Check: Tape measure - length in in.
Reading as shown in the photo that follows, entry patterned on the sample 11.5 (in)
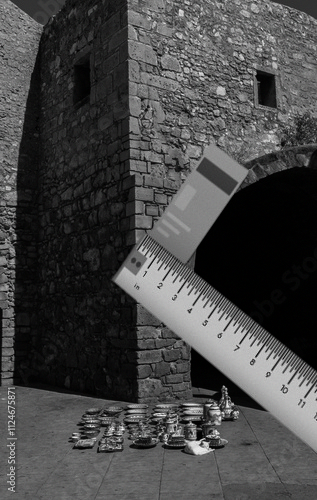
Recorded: 2.5 (in)
